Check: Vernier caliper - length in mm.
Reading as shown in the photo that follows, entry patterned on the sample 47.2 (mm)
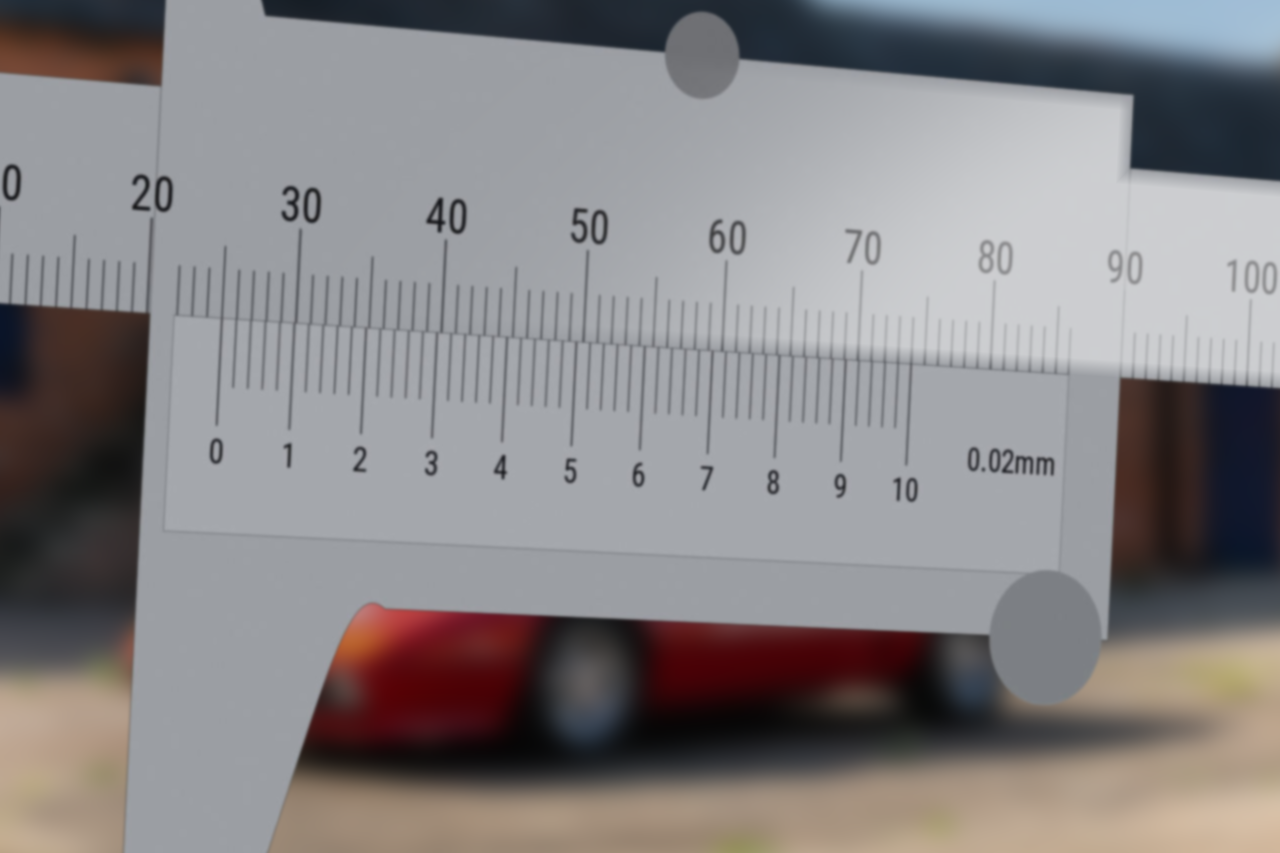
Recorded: 25.0 (mm)
